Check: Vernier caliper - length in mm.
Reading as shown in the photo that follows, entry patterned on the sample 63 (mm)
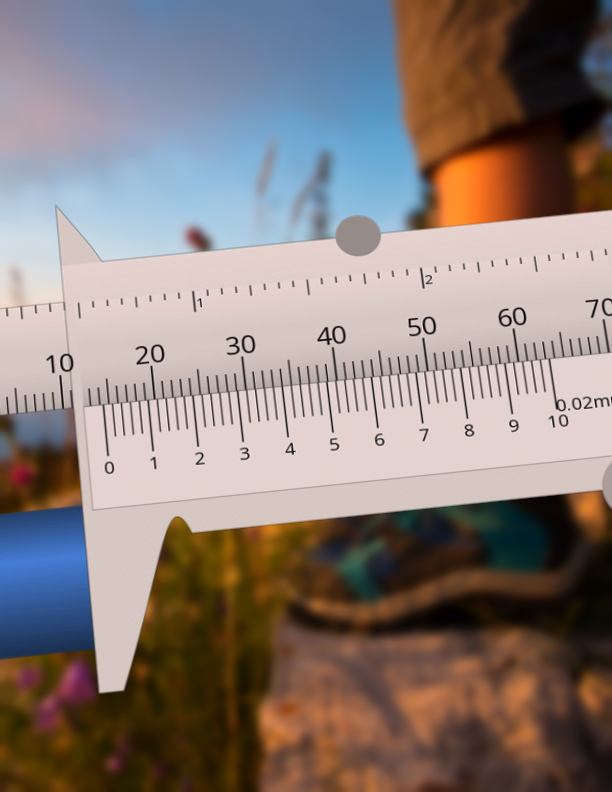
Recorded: 14.4 (mm)
